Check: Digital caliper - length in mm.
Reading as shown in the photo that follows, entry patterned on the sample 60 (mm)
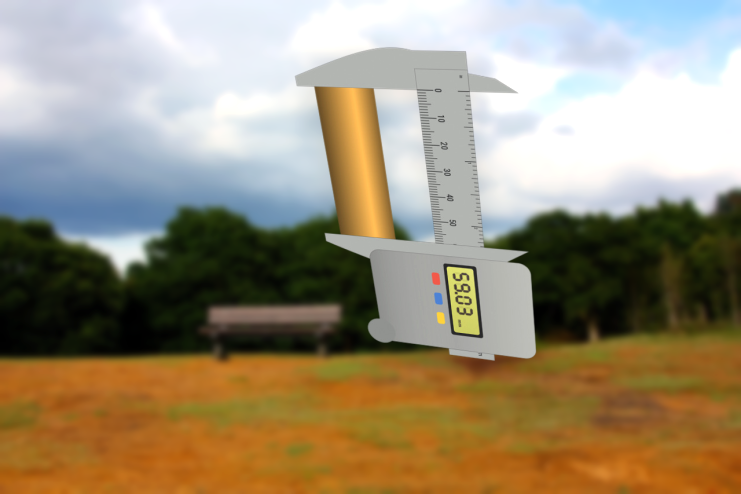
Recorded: 59.03 (mm)
